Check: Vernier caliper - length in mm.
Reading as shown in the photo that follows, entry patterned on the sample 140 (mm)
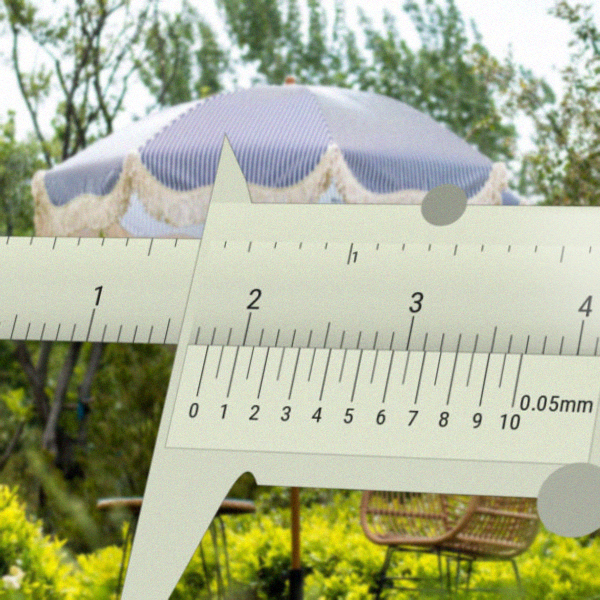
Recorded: 17.8 (mm)
